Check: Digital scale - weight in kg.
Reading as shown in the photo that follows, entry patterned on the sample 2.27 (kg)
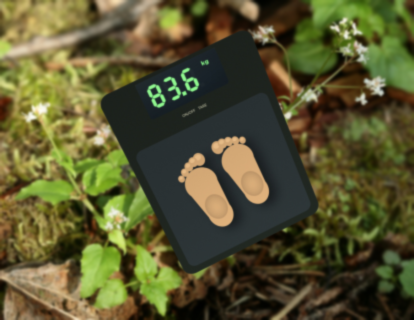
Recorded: 83.6 (kg)
